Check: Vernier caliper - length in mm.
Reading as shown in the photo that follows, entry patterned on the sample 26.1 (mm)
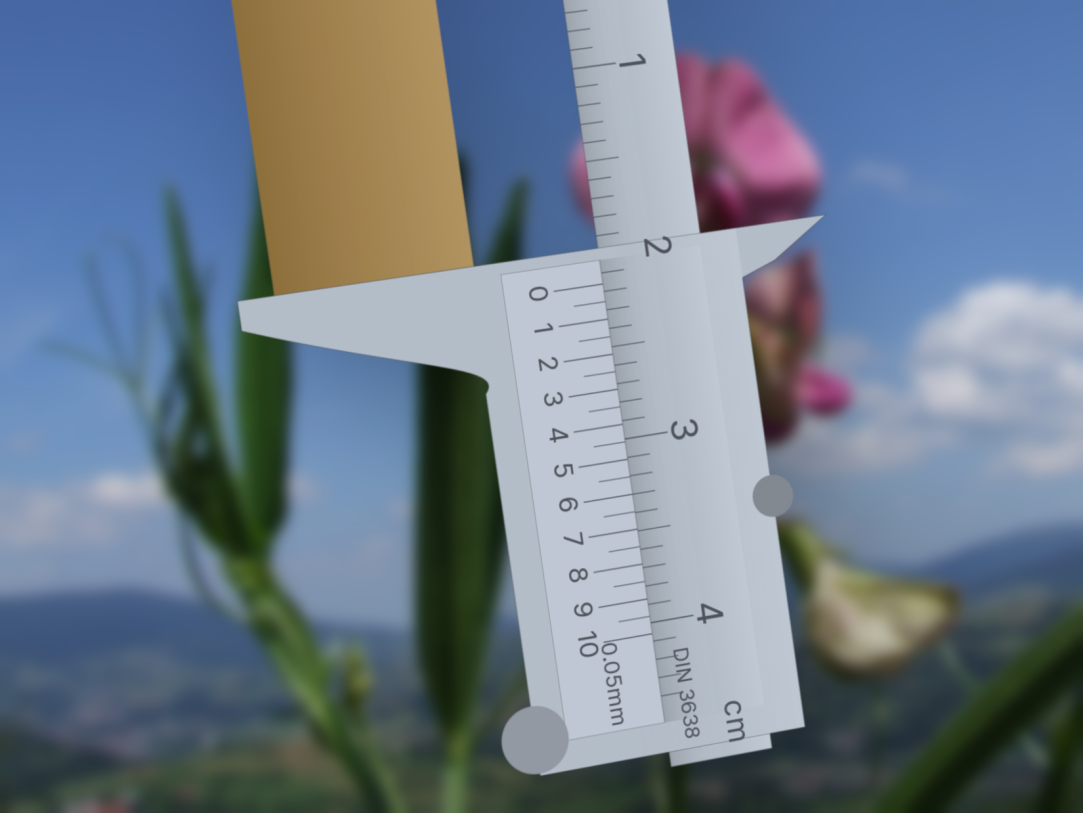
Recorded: 21.6 (mm)
